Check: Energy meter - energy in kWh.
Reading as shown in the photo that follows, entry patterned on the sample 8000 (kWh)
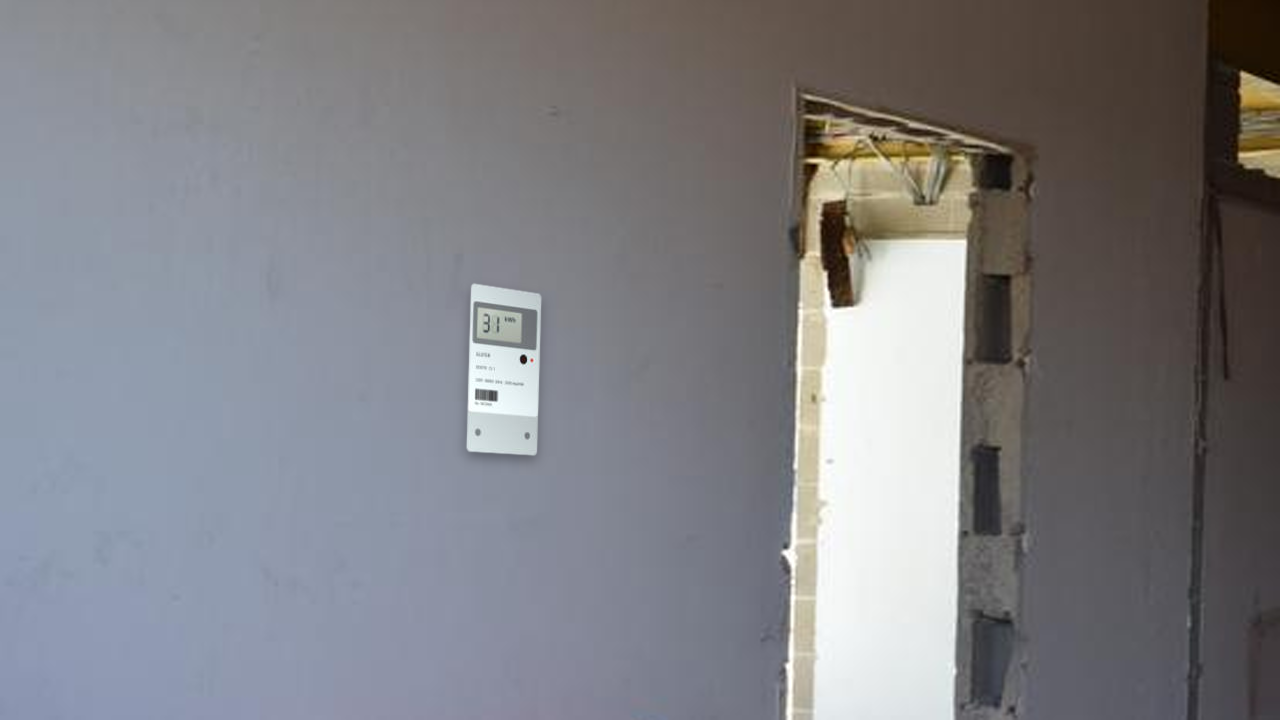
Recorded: 31 (kWh)
